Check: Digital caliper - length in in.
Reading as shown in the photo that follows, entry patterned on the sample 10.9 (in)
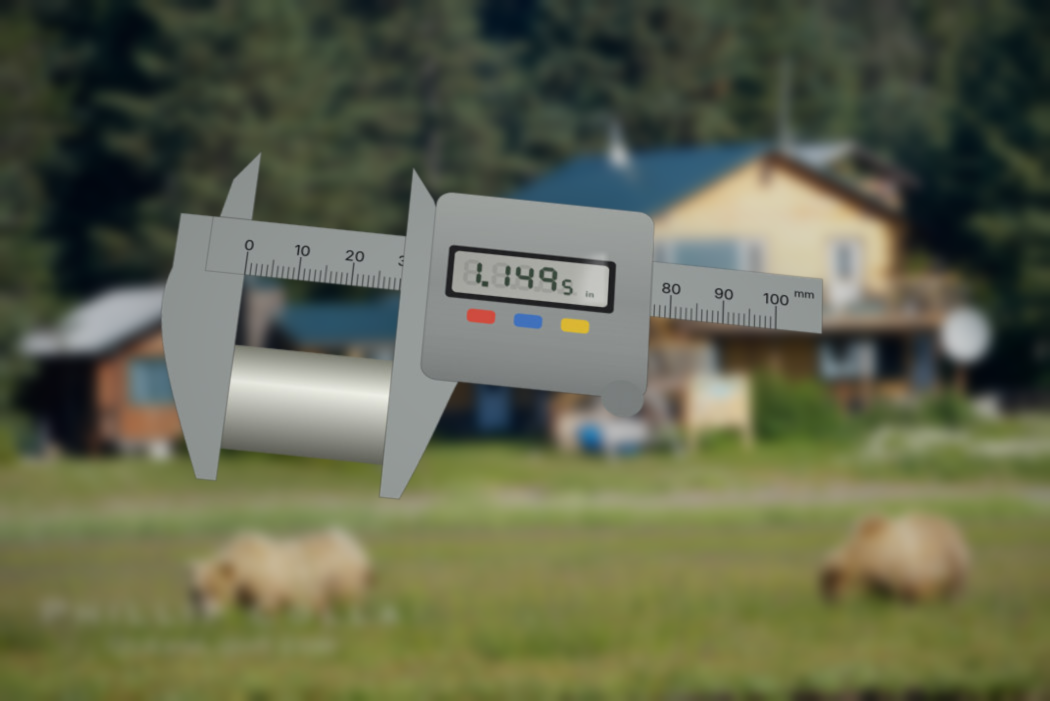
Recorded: 1.1495 (in)
